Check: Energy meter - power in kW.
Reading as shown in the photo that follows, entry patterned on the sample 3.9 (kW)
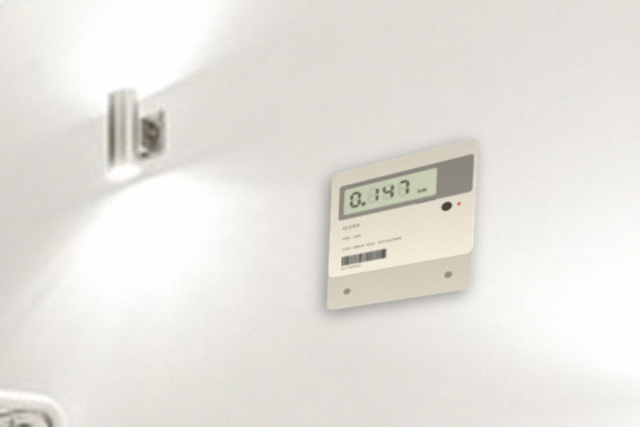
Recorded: 0.147 (kW)
